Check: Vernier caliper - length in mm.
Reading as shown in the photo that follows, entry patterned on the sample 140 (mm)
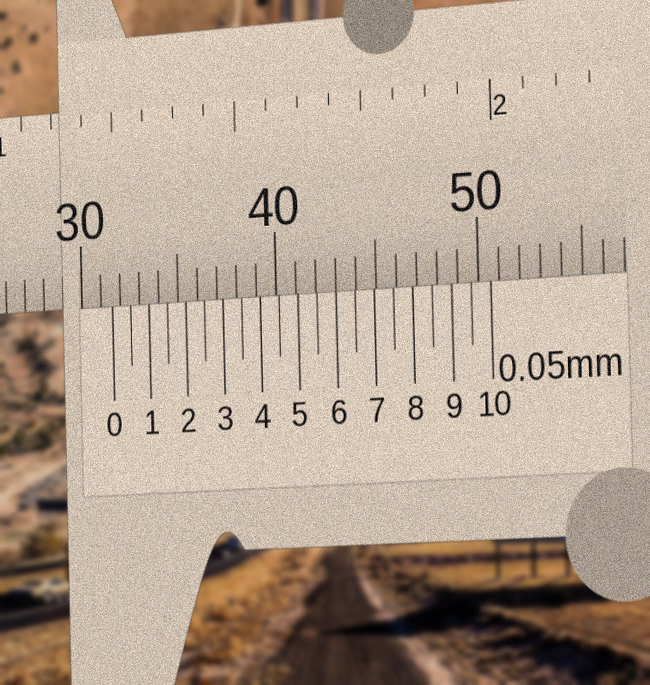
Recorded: 31.6 (mm)
